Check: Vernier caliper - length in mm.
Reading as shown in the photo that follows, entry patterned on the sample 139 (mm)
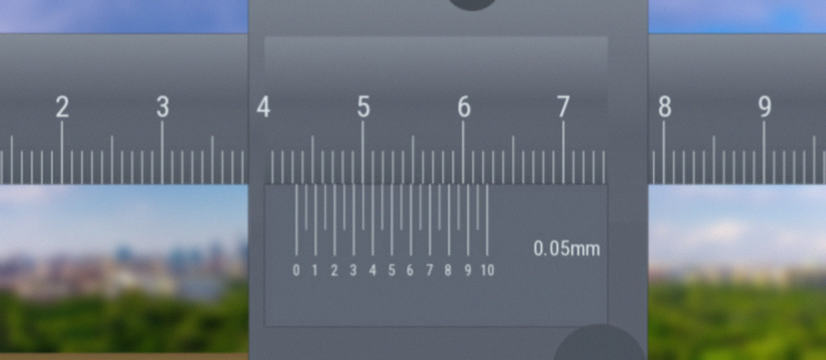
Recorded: 43.4 (mm)
